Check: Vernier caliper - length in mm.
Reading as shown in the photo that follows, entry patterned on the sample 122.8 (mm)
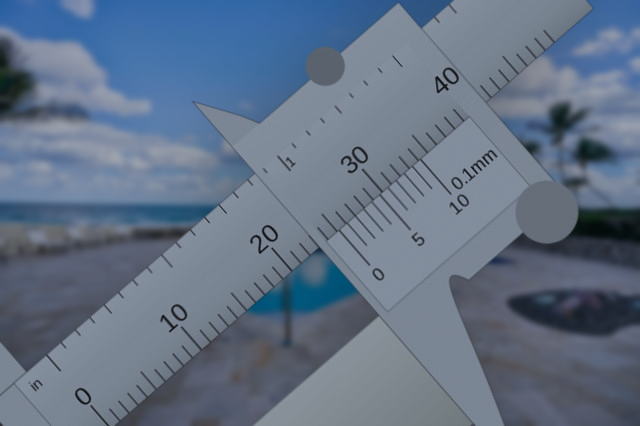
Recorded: 25.2 (mm)
